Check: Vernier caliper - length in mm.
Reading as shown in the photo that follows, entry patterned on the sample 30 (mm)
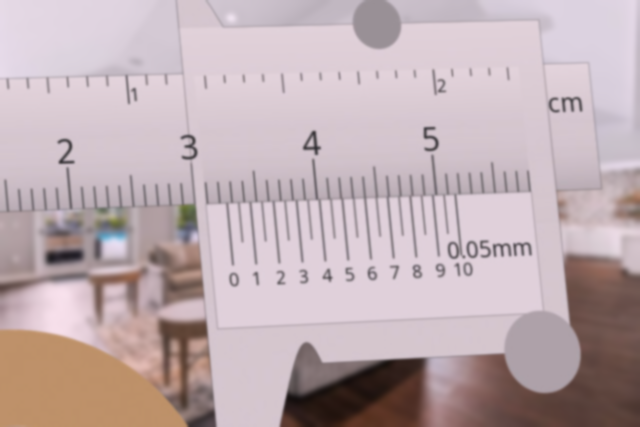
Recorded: 32.6 (mm)
